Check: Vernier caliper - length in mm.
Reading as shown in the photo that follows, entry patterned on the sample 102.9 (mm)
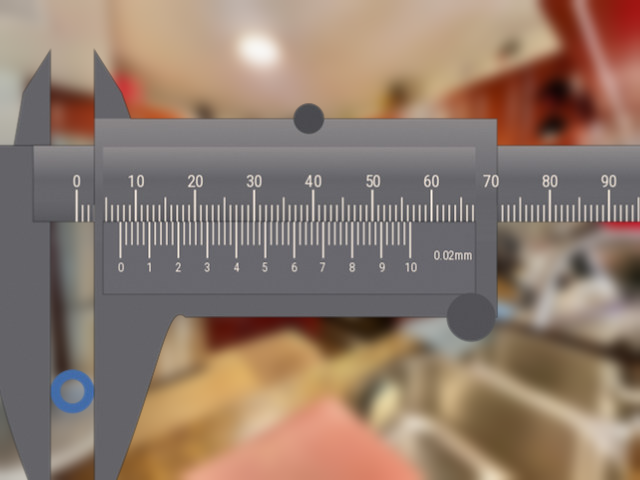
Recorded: 7.4 (mm)
